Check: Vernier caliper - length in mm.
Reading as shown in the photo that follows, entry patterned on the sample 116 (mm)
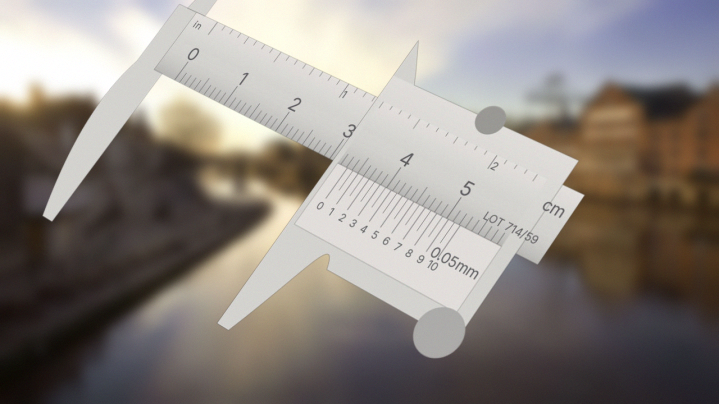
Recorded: 33.2 (mm)
